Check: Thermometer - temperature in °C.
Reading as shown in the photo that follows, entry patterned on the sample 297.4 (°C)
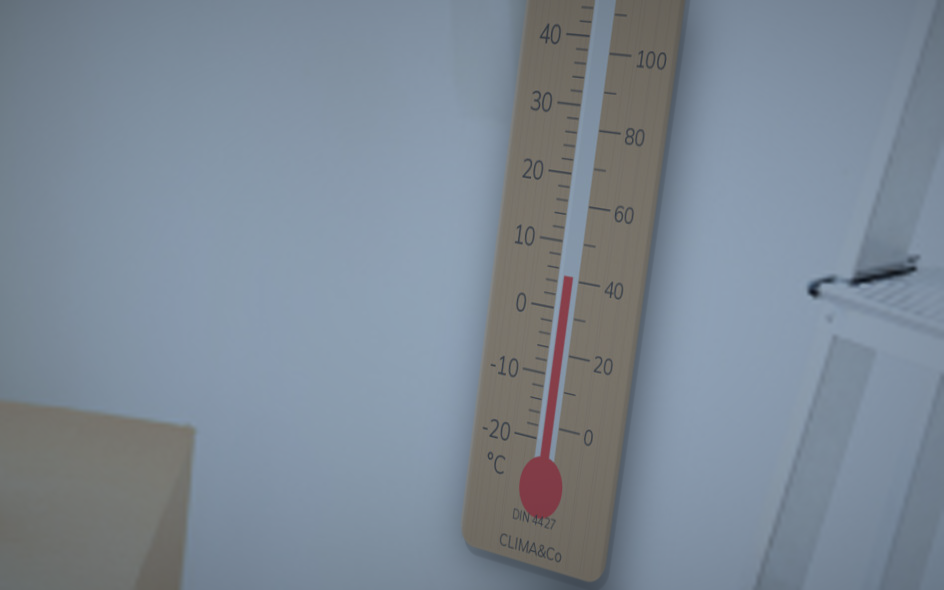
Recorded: 5 (°C)
